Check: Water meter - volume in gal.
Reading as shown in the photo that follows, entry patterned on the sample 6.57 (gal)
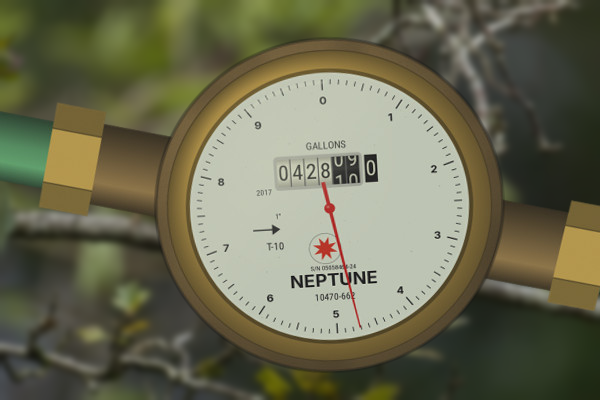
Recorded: 428094.7 (gal)
